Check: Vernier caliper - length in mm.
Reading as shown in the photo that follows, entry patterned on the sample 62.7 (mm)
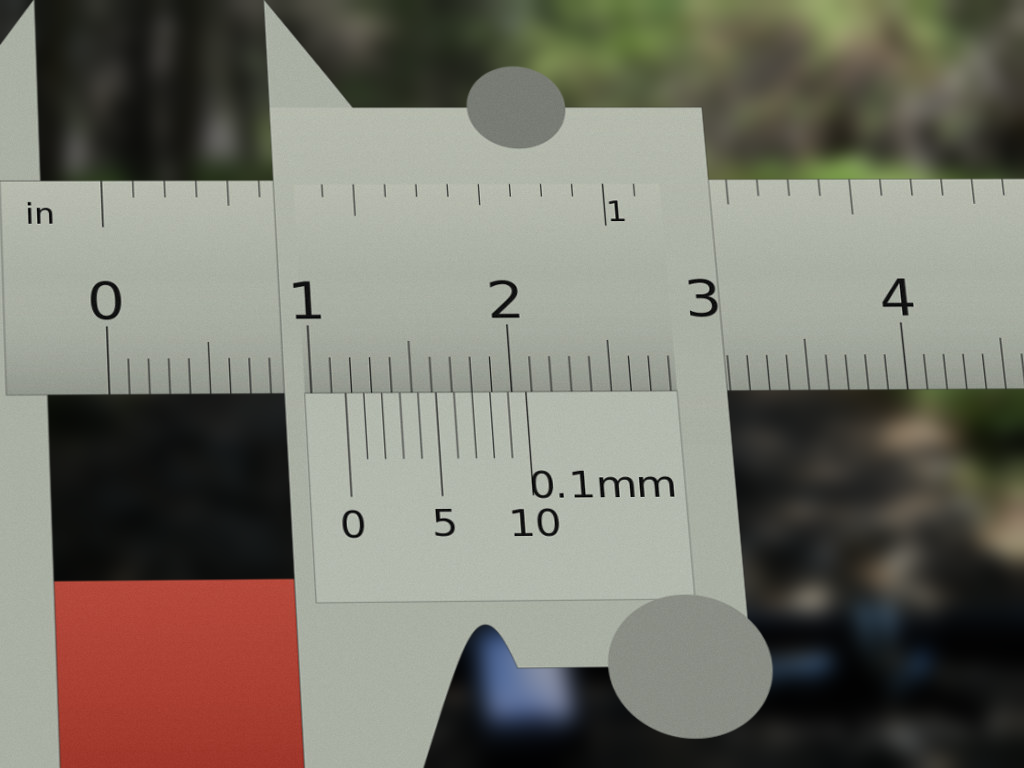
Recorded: 11.7 (mm)
